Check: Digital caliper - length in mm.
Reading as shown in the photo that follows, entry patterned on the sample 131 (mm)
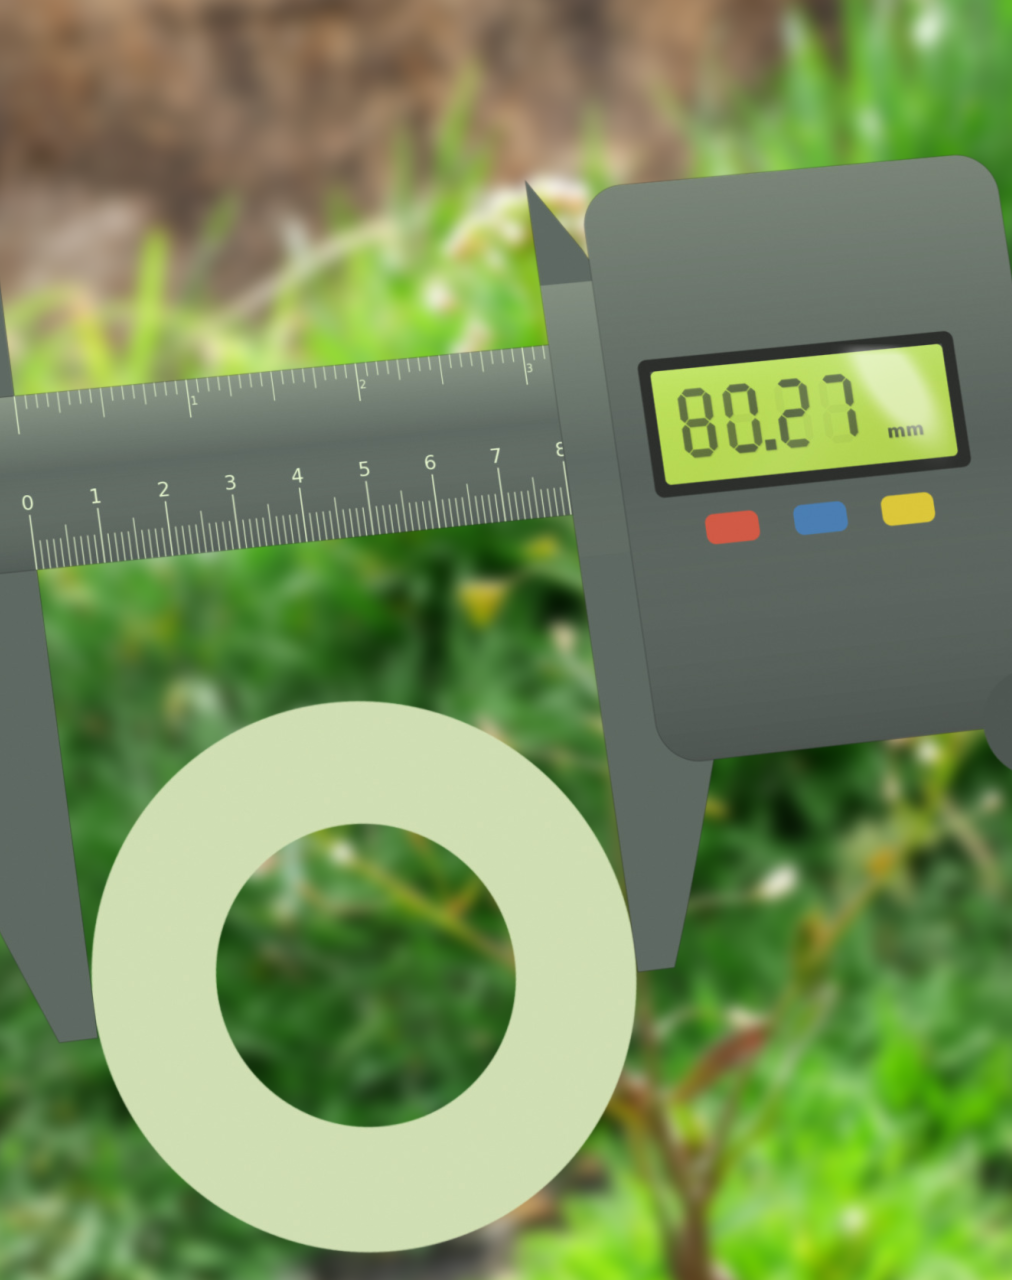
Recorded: 80.27 (mm)
